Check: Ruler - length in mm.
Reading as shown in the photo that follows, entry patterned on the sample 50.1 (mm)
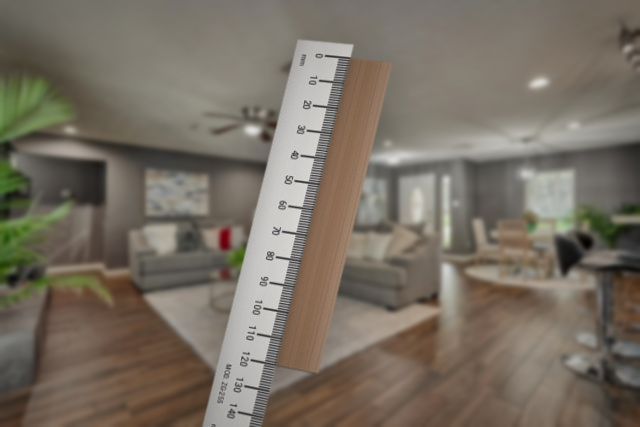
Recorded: 120 (mm)
